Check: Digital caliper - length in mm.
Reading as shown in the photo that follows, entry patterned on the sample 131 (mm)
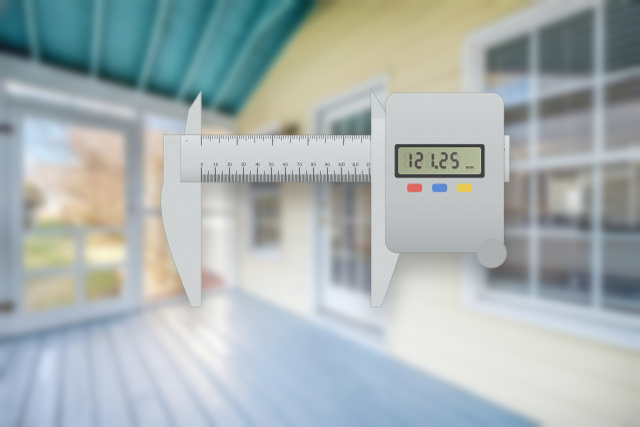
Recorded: 121.25 (mm)
